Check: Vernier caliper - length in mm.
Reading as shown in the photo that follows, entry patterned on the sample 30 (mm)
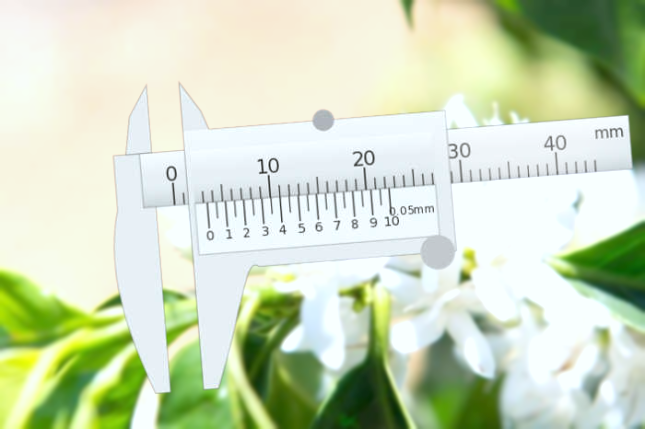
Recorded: 3.4 (mm)
